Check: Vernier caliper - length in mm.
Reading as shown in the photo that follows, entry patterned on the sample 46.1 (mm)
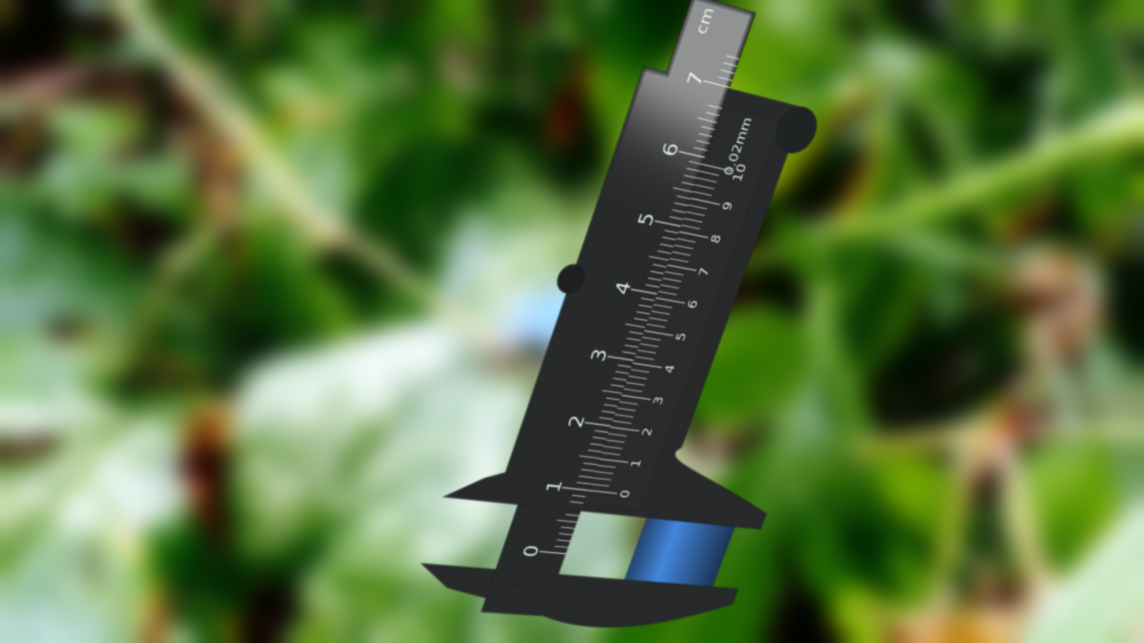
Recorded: 10.0 (mm)
